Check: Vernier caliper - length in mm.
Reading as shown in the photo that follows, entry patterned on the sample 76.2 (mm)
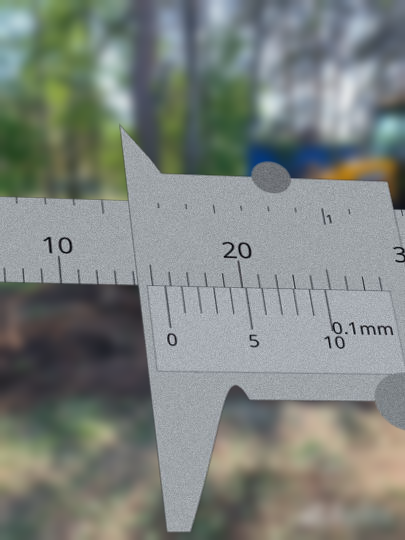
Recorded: 15.7 (mm)
